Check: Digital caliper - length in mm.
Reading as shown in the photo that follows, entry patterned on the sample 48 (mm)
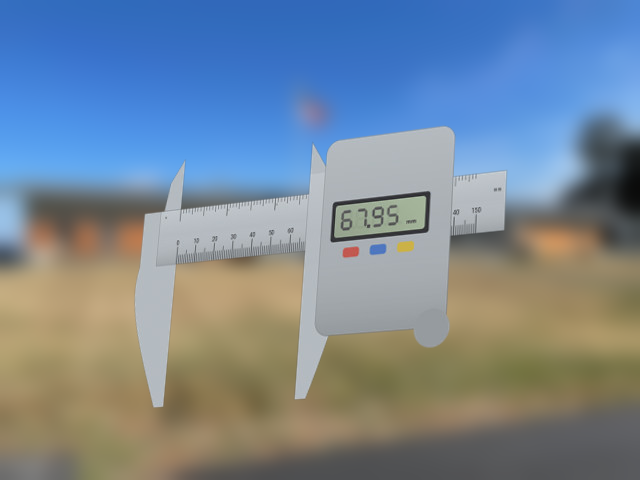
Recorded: 67.95 (mm)
